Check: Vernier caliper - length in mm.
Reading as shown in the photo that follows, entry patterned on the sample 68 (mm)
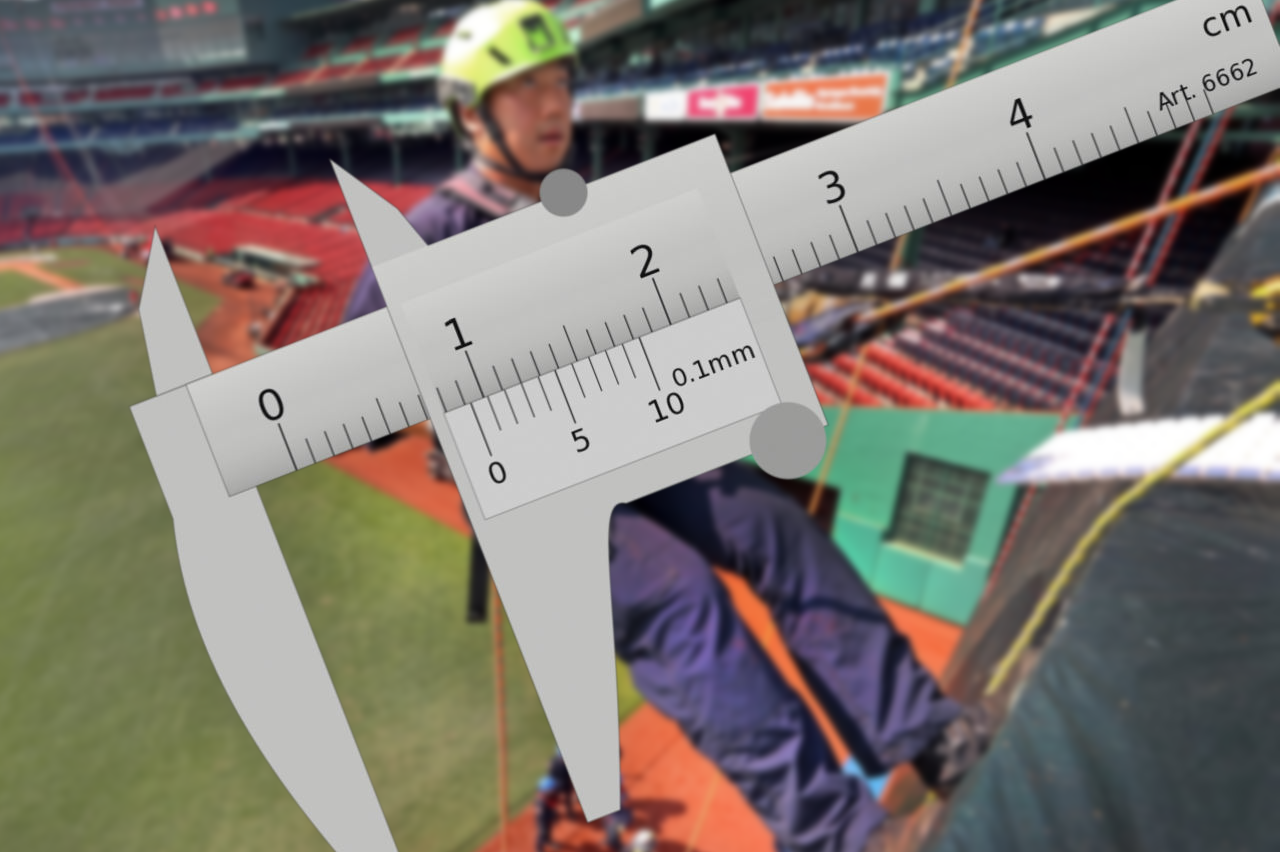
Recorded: 9.3 (mm)
